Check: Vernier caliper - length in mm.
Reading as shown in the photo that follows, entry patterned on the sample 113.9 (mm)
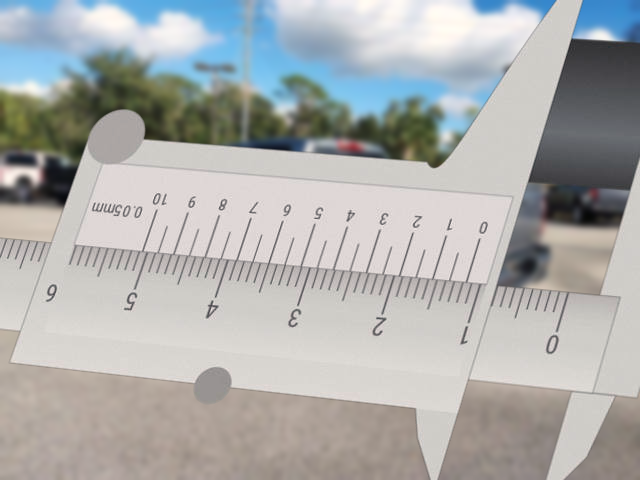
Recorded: 11.6 (mm)
